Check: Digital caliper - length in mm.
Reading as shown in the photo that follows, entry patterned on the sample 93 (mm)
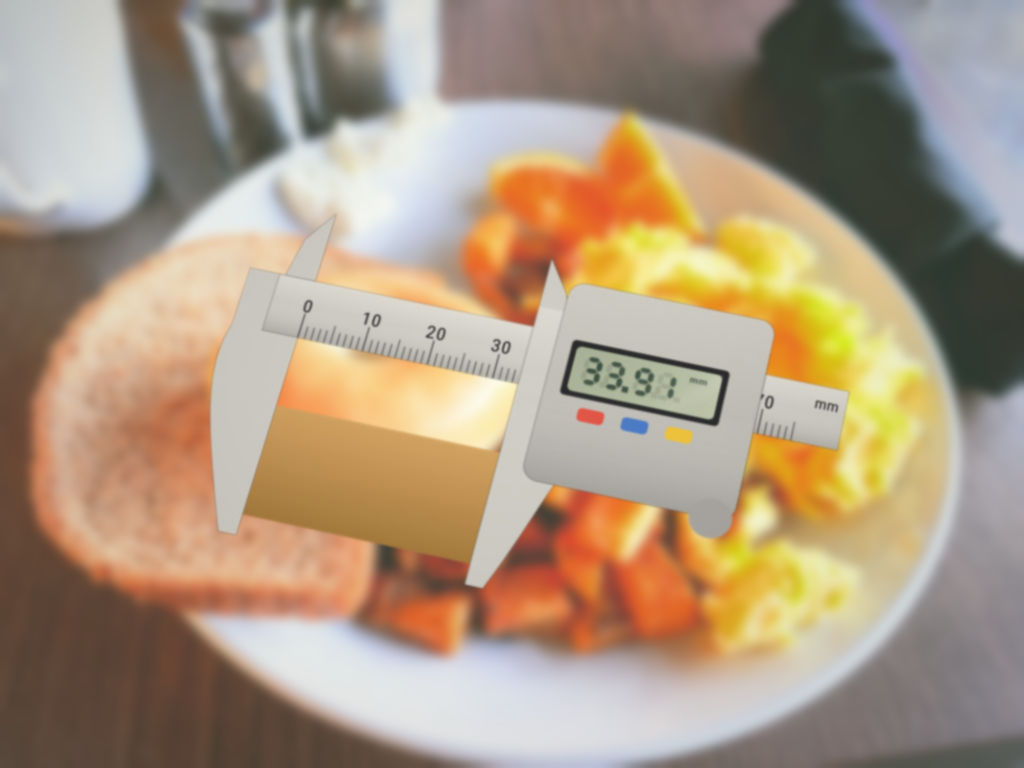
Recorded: 33.91 (mm)
